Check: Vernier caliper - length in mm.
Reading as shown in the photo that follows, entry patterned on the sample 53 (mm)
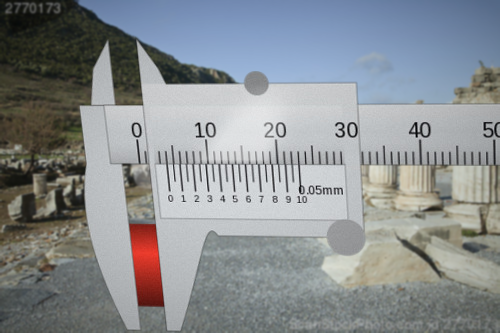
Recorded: 4.0 (mm)
